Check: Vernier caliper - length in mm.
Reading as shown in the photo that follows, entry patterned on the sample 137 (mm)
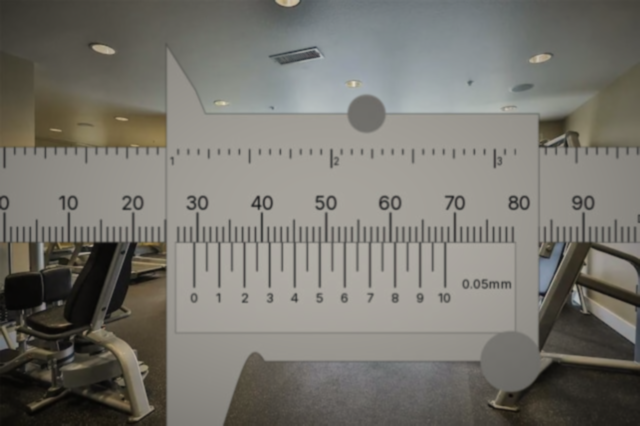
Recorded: 29.5 (mm)
